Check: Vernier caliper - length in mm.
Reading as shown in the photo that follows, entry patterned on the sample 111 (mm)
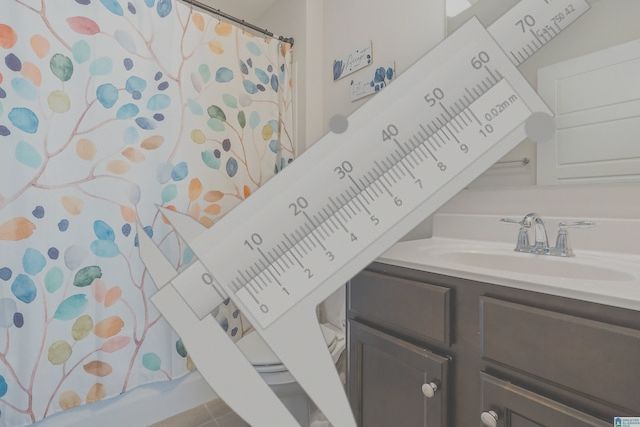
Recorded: 4.2 (mm)
